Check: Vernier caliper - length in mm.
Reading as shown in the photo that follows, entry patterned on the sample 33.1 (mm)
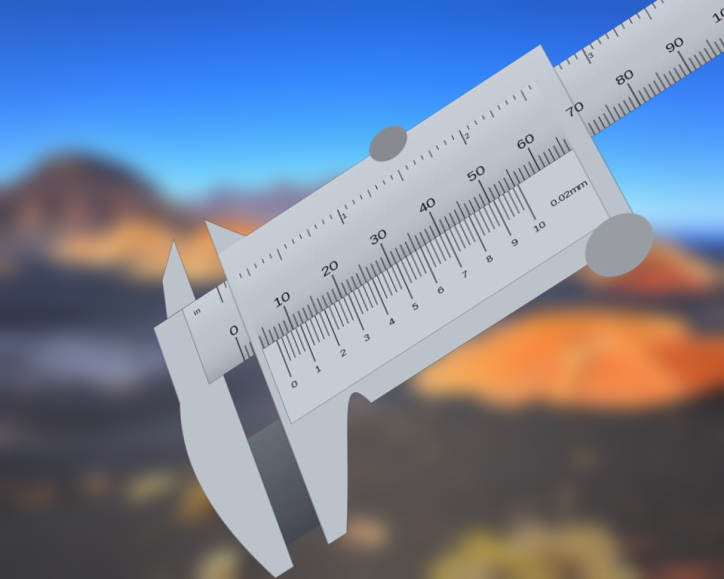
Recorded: 6.6 (mm)
